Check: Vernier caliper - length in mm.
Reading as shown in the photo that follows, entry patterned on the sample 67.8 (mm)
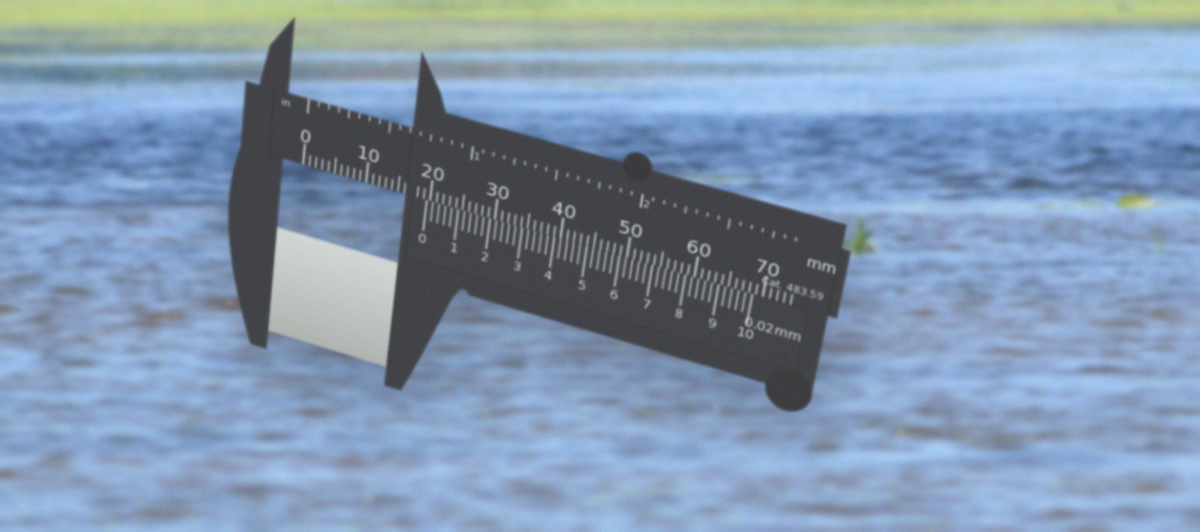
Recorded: 19.5 (mm)
